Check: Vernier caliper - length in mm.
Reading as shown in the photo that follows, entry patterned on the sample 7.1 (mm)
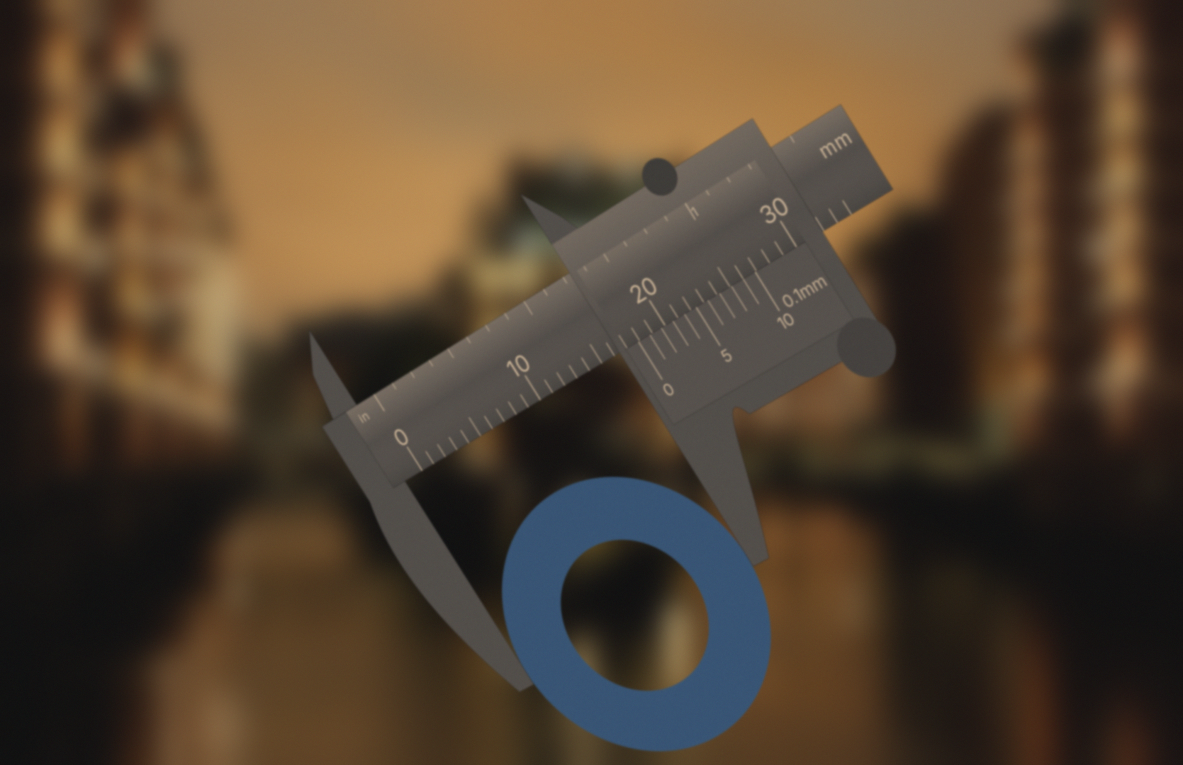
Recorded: 17.9 (mm)
